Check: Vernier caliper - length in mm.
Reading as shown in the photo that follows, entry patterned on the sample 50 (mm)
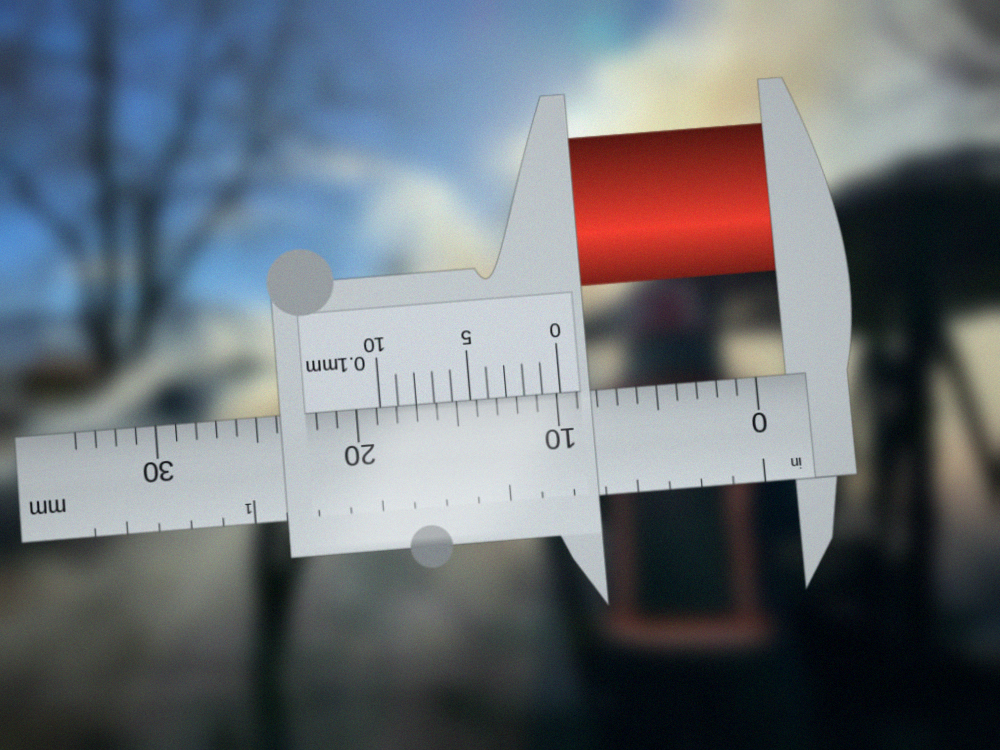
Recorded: 9.8 (mm)
